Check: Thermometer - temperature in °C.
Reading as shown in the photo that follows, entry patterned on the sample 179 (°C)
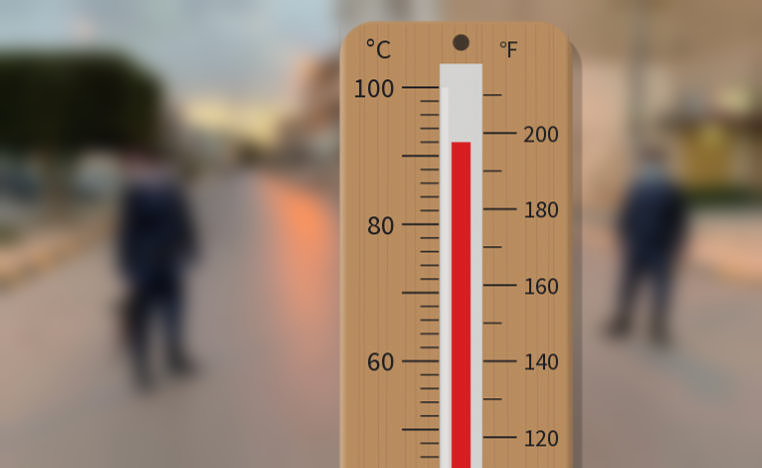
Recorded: 92 (°C)
